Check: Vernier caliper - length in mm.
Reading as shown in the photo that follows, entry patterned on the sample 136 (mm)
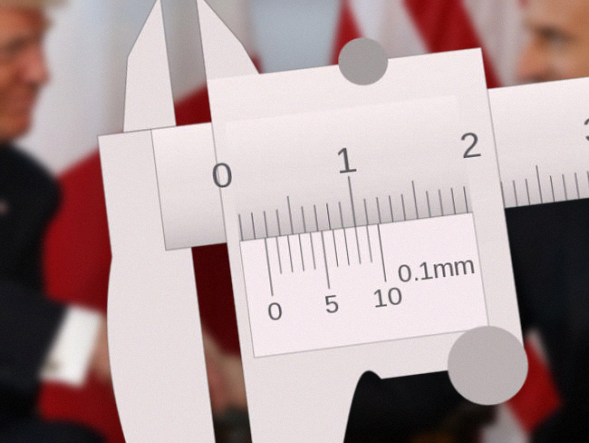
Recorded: 2.8 (mm)
